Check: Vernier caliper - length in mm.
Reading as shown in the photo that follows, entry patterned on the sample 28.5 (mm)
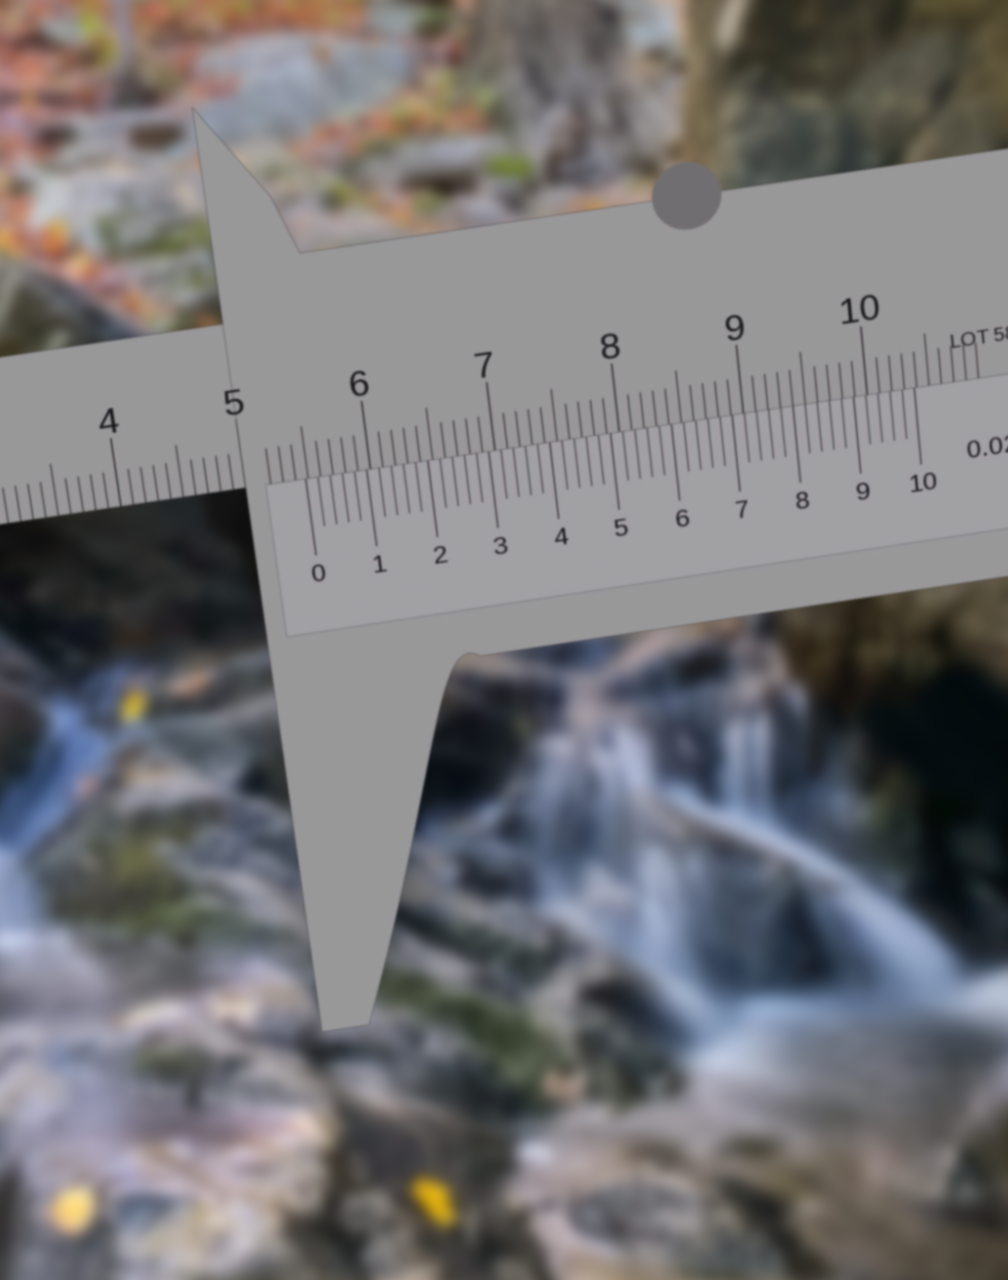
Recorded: 54.8 (mm)
